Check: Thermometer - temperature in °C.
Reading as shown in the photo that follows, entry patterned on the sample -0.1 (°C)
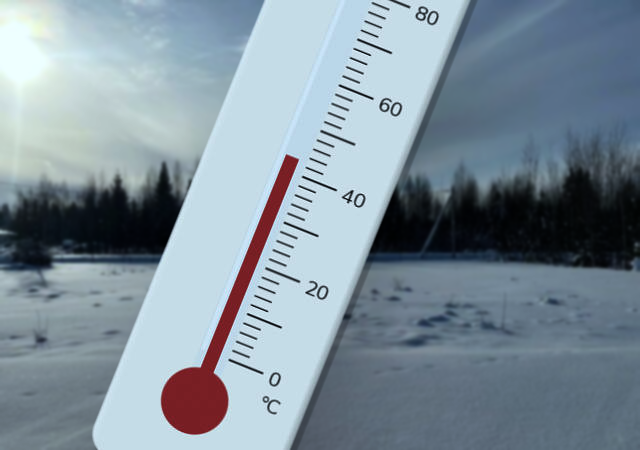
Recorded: 43 (°C)
